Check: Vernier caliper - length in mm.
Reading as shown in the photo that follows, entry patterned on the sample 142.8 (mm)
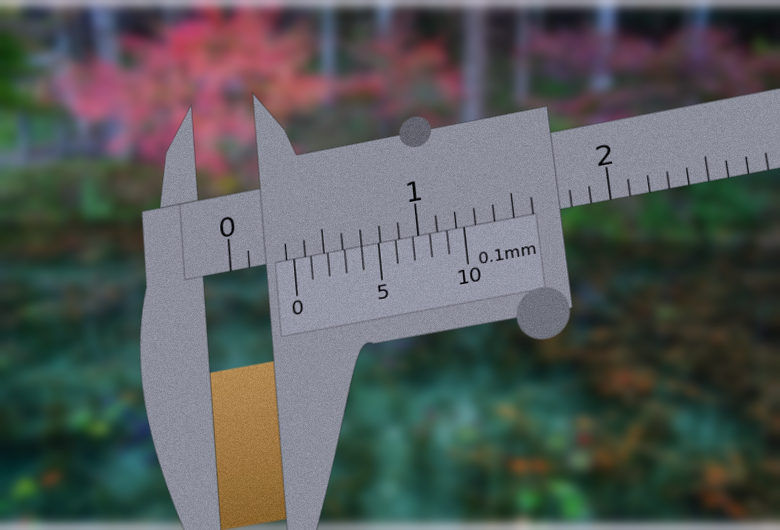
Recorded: 3.4 (mm)
